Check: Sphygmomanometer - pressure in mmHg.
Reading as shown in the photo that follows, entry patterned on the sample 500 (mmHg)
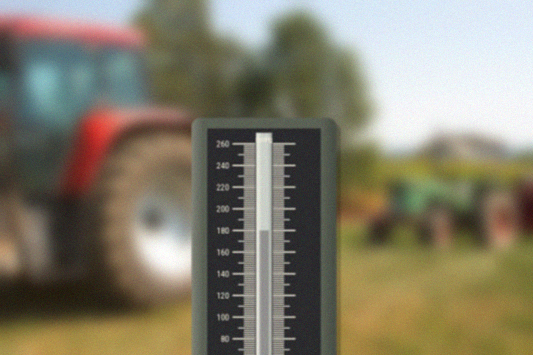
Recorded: 180 (mmHg)
